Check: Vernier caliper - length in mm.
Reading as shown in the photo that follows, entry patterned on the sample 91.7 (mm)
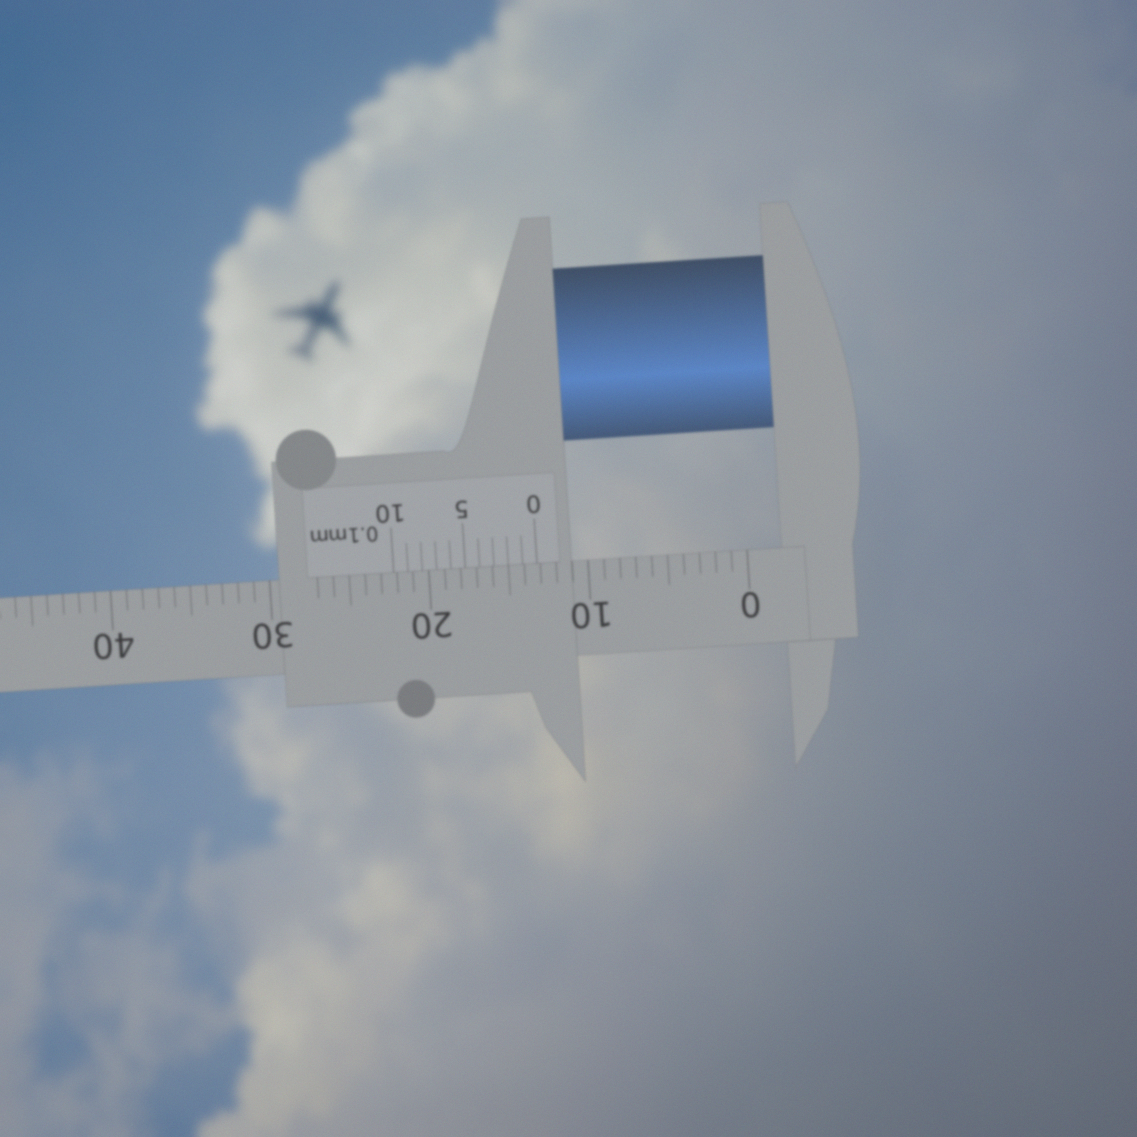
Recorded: 13.2 (mm)
